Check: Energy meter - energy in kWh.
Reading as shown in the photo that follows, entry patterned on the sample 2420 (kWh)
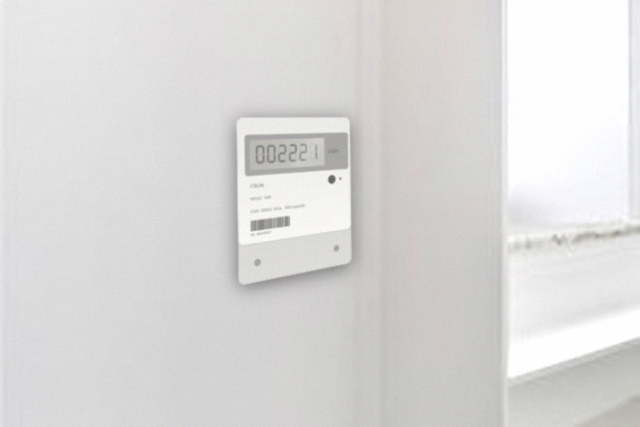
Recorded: 2221 (kWh)
